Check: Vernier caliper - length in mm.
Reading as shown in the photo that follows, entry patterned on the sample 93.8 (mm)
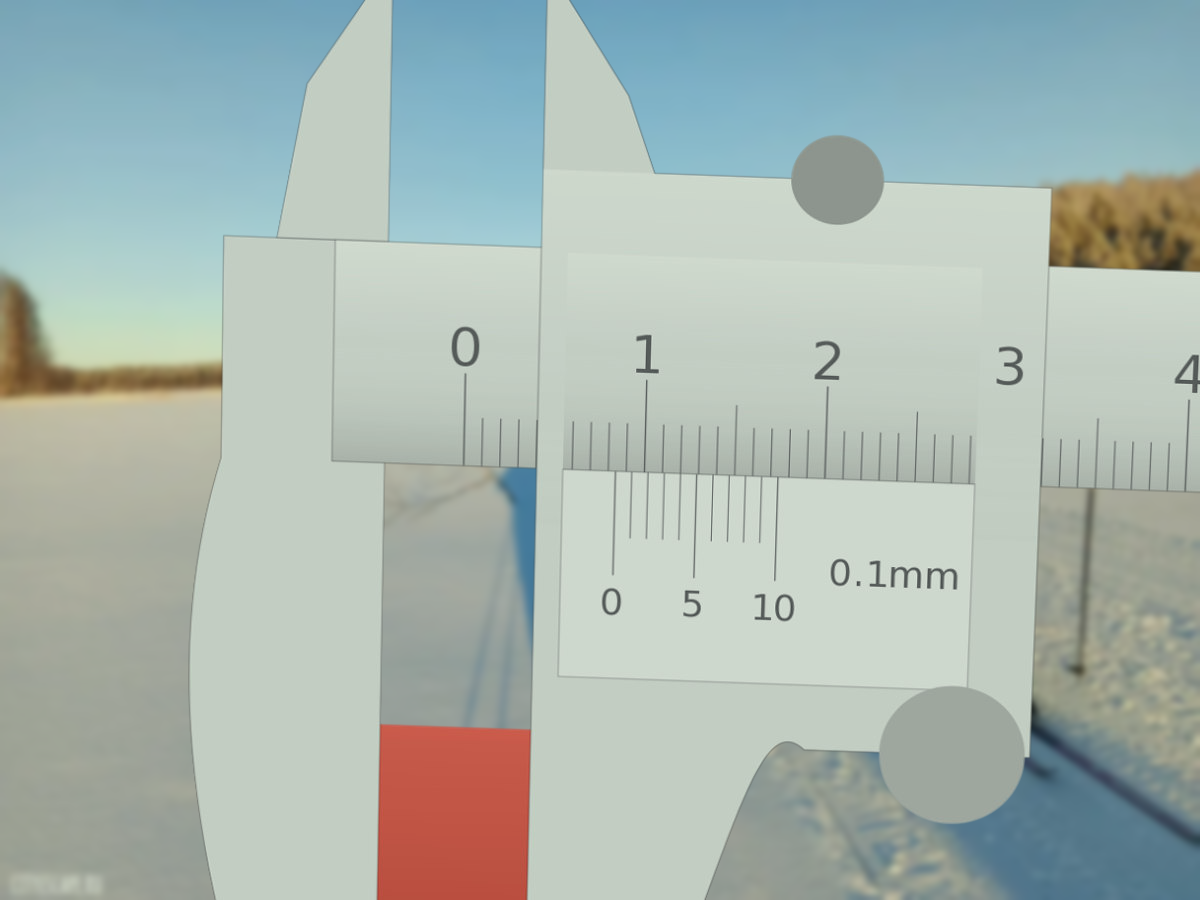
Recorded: 8.4 (mm)
